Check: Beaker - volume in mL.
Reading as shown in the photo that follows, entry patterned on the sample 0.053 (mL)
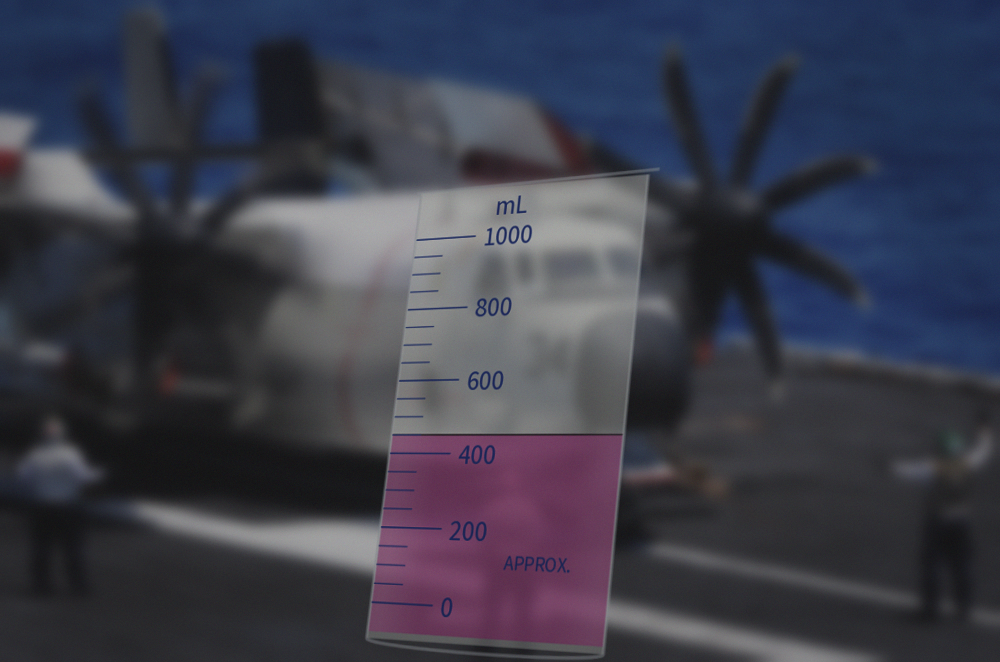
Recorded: 450 (mL)
